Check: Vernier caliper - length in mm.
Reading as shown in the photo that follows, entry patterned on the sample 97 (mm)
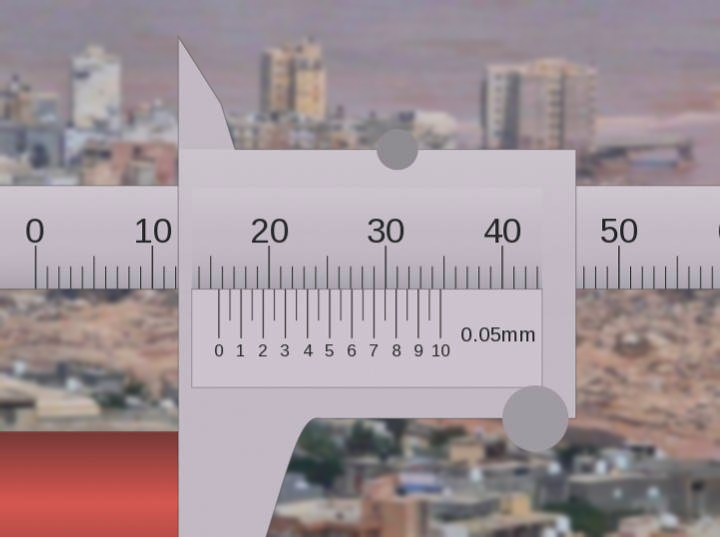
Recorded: 15.7 (mm)
